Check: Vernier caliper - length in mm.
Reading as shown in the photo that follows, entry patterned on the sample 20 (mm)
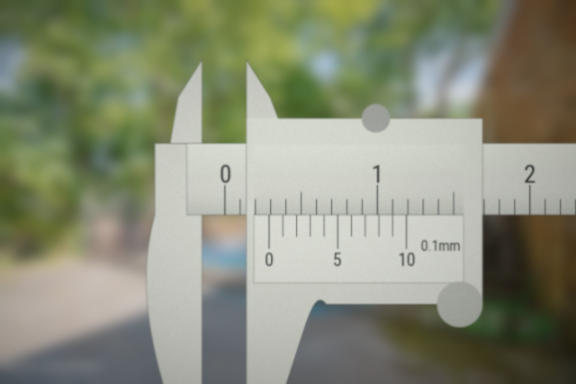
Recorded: 2.9 (mm)
